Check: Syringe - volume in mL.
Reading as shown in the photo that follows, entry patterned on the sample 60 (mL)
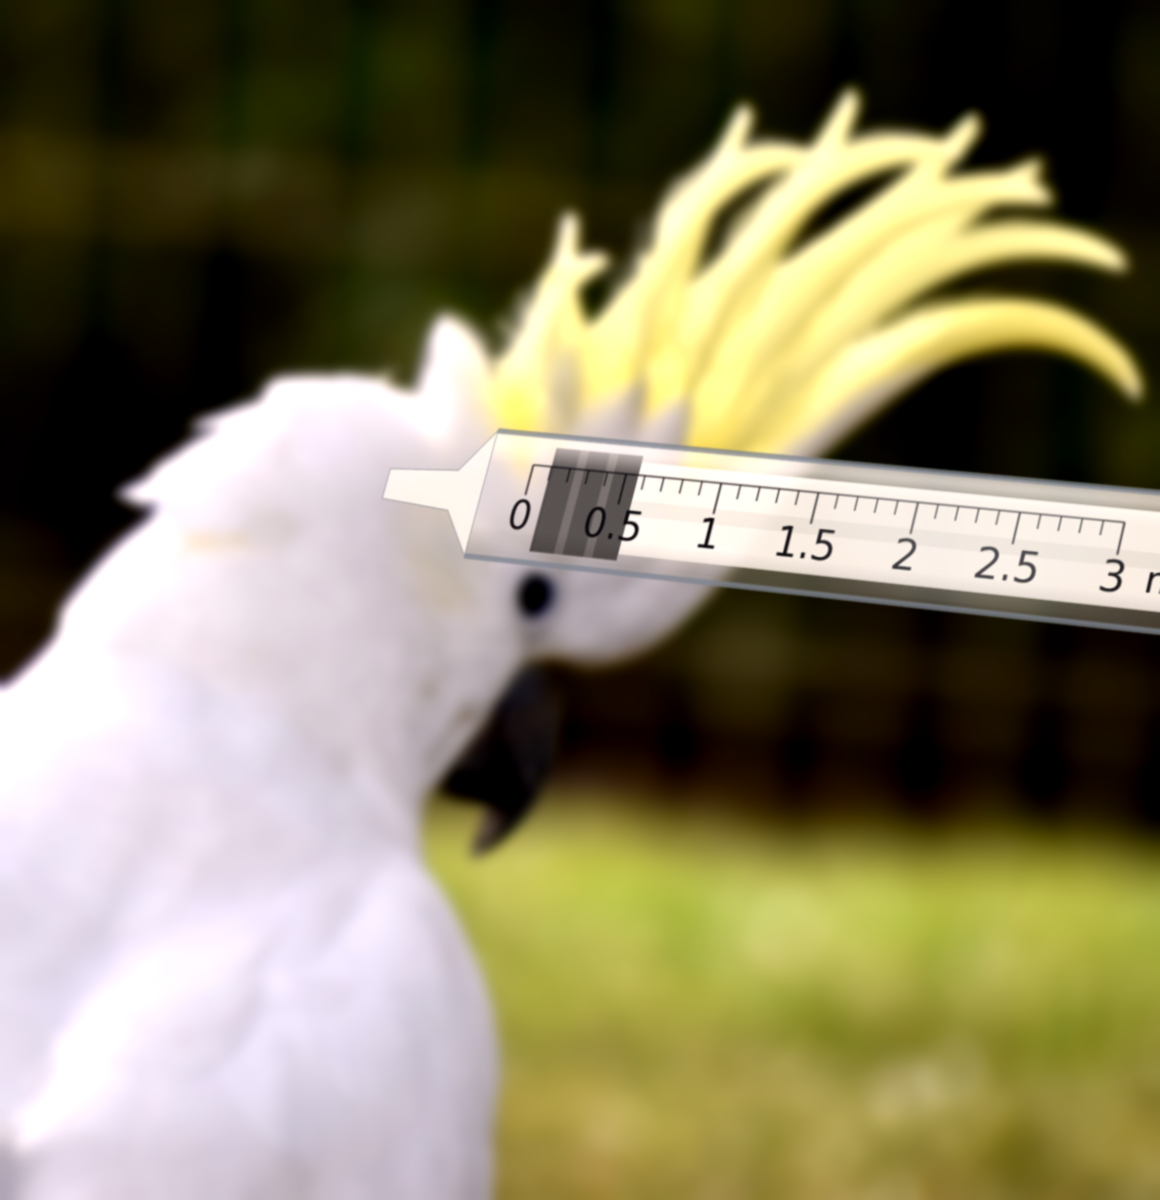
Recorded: 0.1 (mL)
